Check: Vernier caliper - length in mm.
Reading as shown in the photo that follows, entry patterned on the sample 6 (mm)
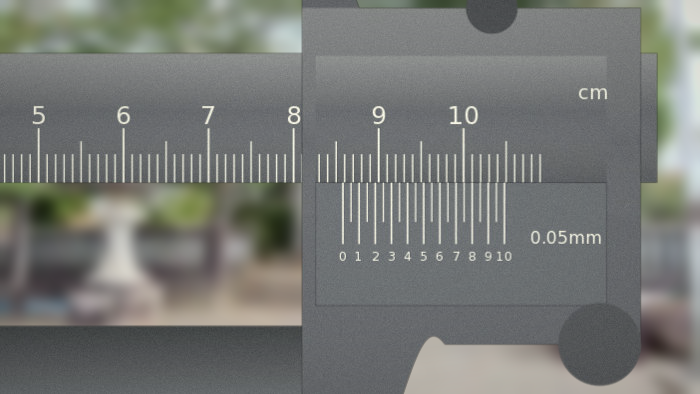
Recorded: 85.8 (mm)
